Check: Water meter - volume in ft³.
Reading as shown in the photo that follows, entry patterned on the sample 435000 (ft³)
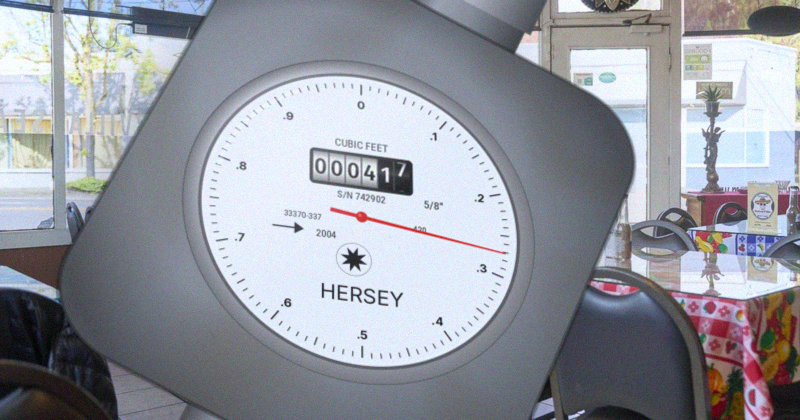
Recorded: 417.27 (ft³)
